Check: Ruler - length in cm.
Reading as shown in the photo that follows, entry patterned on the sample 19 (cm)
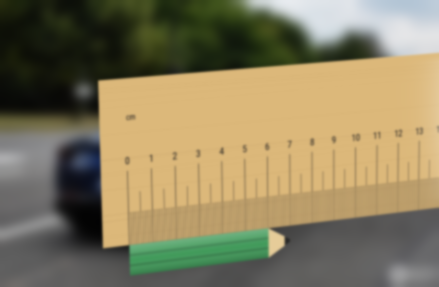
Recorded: 7 (cm)
